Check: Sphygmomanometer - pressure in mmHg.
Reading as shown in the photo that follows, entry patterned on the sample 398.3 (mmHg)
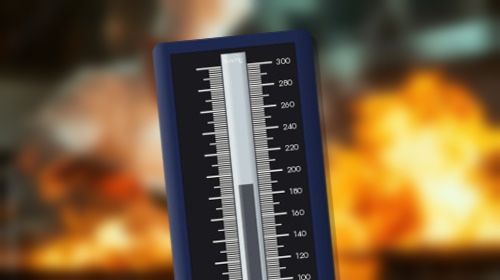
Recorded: 190 (mmHg)
